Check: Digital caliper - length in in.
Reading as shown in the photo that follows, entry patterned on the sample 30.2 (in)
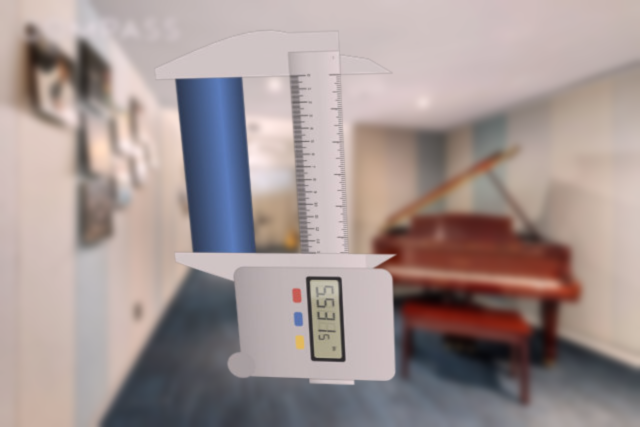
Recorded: 5.5315 (in)
